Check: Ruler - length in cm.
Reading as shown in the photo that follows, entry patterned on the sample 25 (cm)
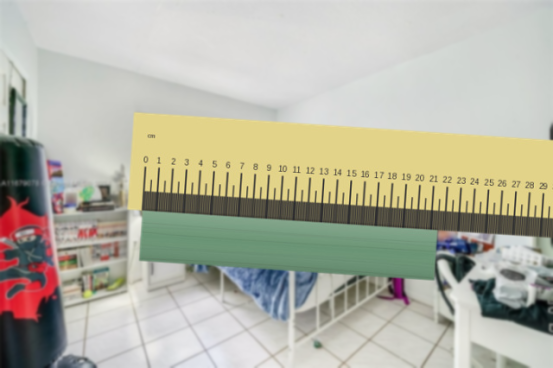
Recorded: 21.5 (cm)
